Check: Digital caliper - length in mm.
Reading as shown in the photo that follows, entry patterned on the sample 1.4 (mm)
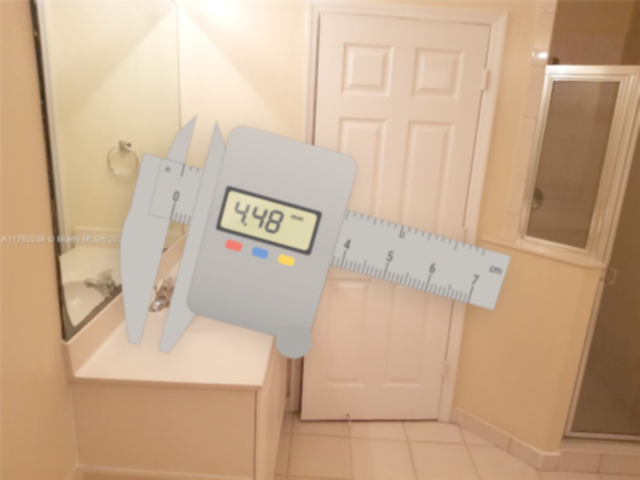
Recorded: 4.48 (mm)
